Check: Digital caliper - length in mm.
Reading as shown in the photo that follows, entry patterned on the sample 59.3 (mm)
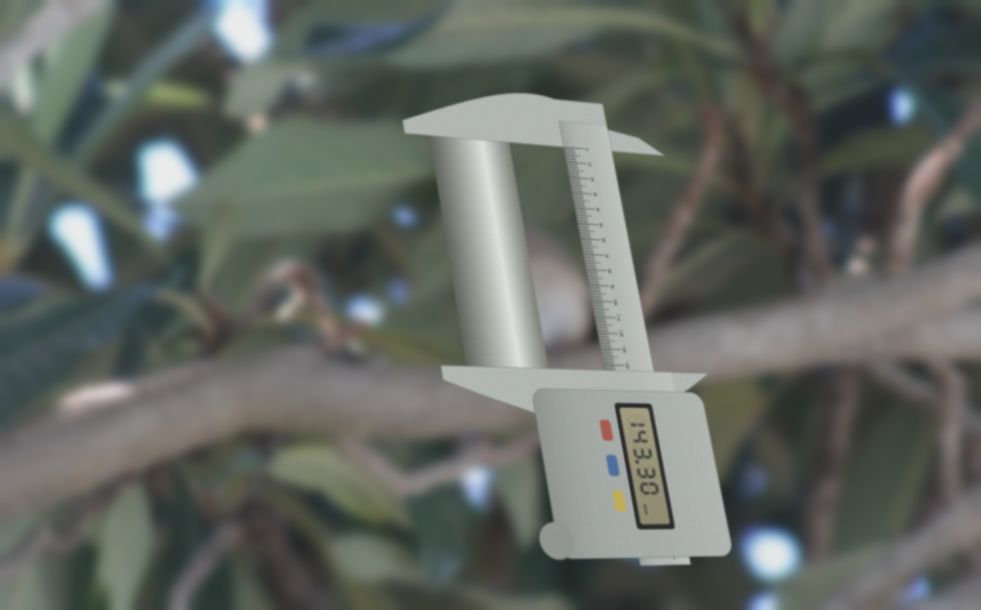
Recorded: 143.30 (mm)
